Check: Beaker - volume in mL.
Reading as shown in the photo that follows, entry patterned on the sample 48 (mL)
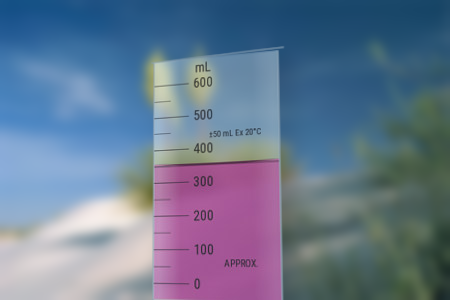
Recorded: 350 (mL)
